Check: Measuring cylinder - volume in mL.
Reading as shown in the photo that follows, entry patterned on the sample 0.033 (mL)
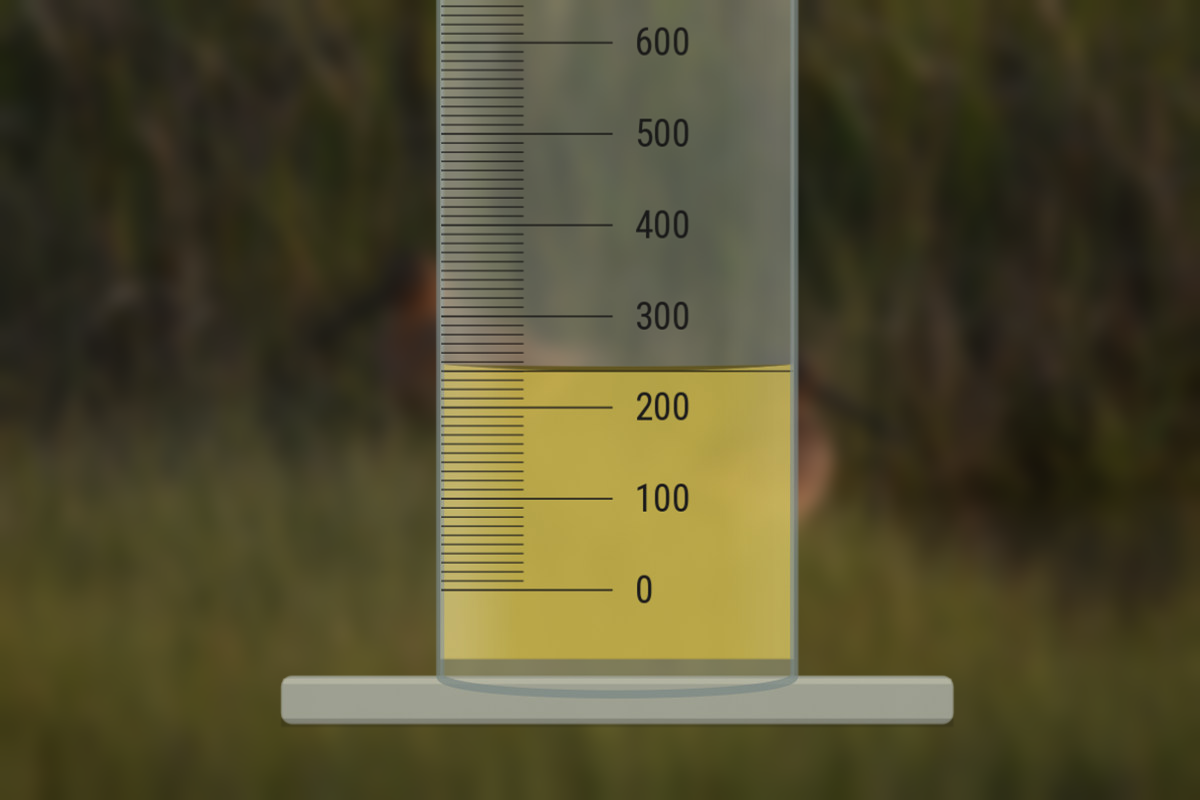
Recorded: 240 (mL)
